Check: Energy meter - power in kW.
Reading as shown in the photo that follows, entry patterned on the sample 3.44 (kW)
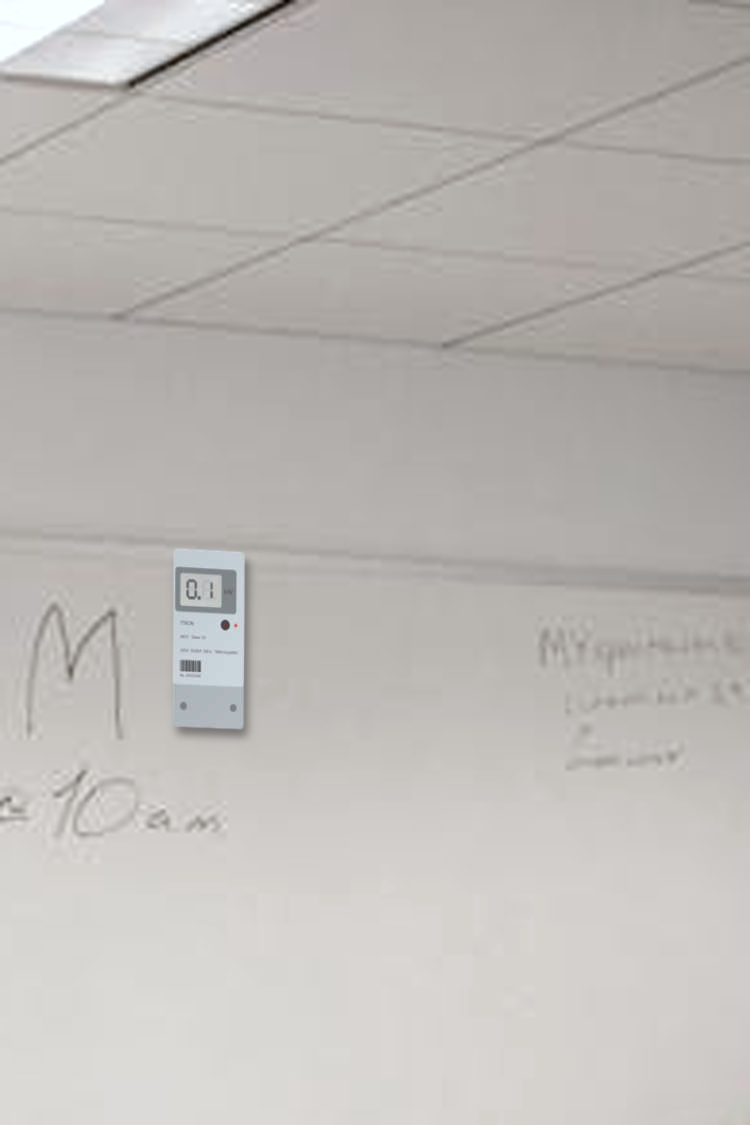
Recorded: 0.1 (kW)
